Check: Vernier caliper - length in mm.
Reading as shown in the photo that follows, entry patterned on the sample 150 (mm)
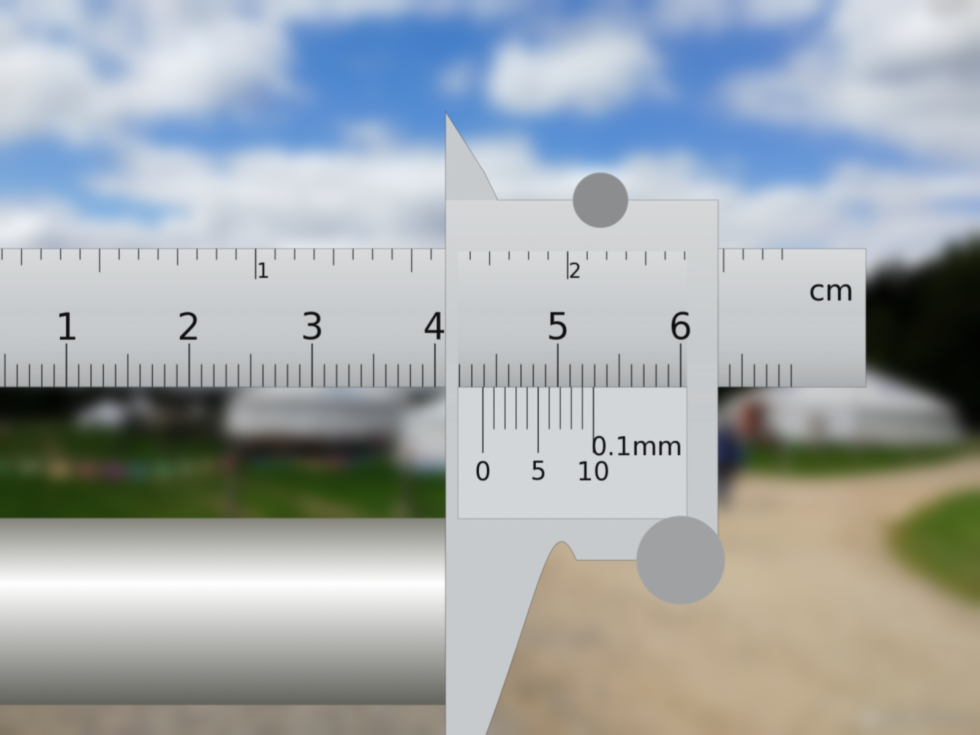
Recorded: 43.9 (mm)
